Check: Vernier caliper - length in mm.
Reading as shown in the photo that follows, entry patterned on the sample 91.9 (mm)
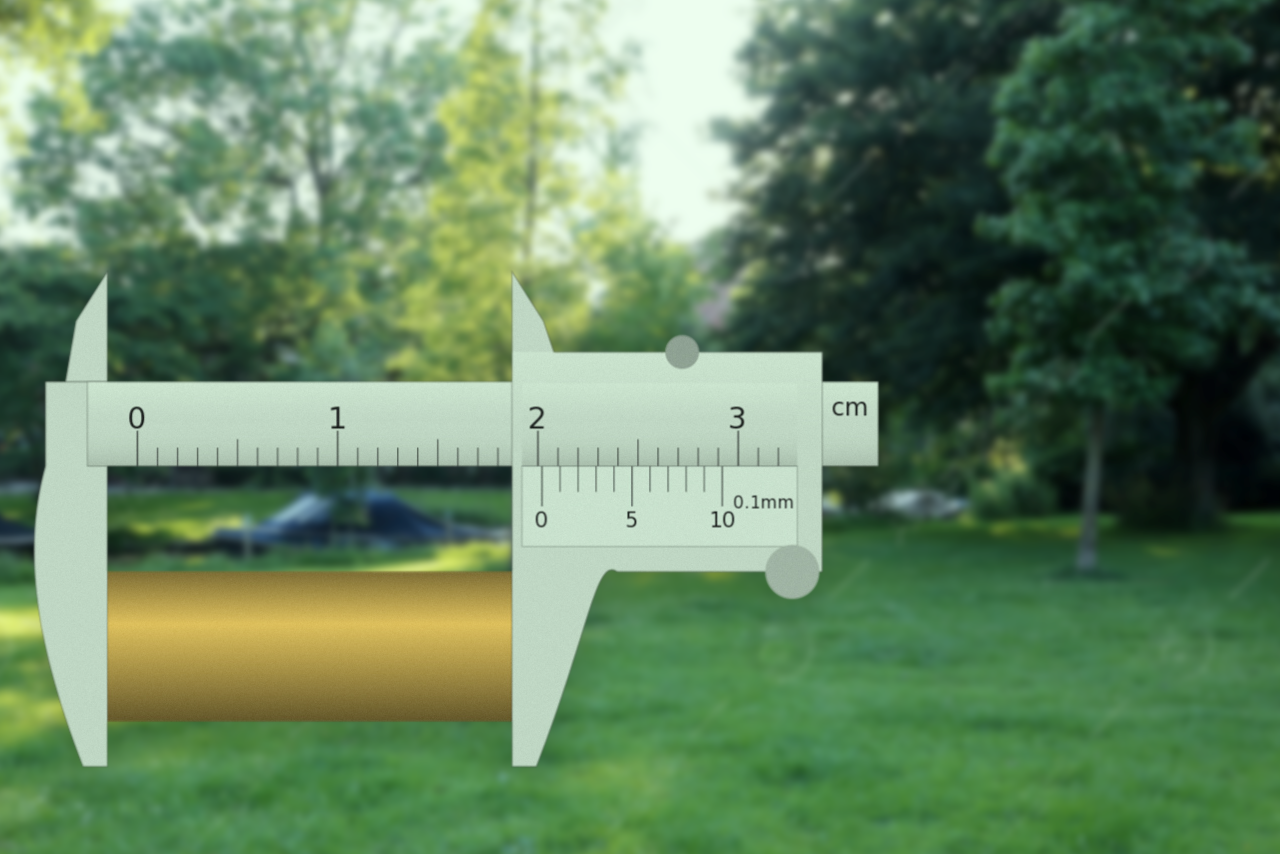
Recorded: 20.2 (mm)
